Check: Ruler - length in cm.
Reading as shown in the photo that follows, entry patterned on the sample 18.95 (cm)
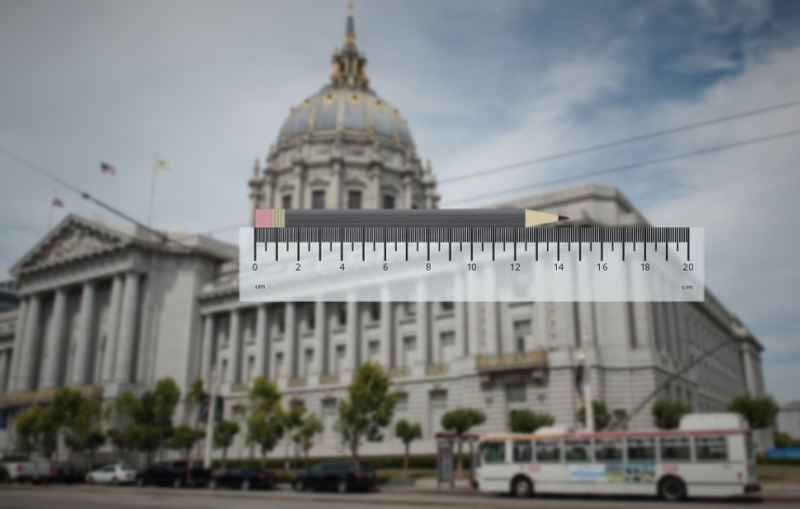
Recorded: 14.5 (cm)
